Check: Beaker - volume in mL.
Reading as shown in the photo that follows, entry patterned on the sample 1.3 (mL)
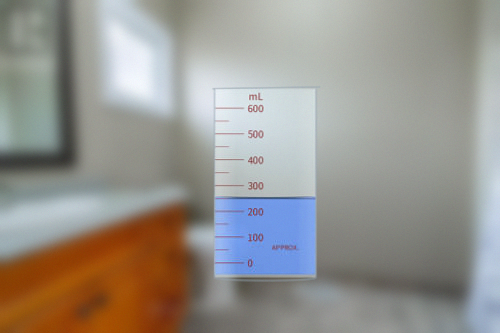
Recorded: 250 (mL)
